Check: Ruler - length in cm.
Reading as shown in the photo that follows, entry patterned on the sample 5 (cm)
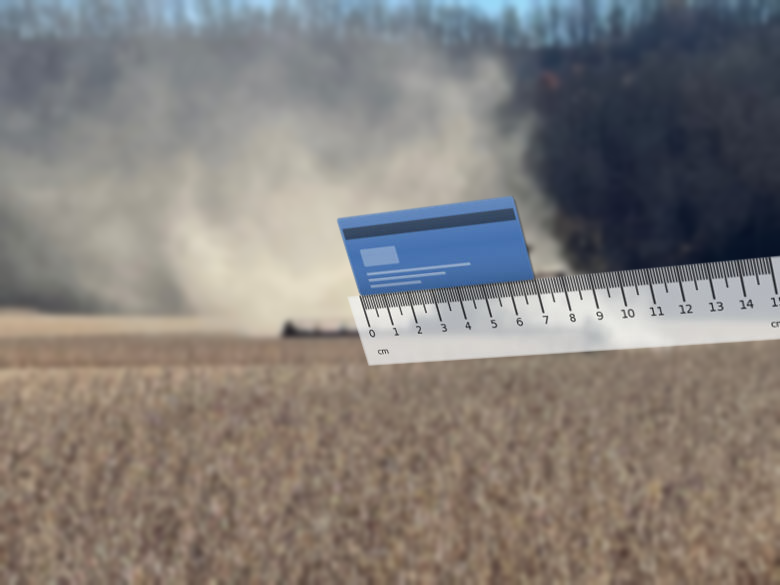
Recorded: 7 (cm)
